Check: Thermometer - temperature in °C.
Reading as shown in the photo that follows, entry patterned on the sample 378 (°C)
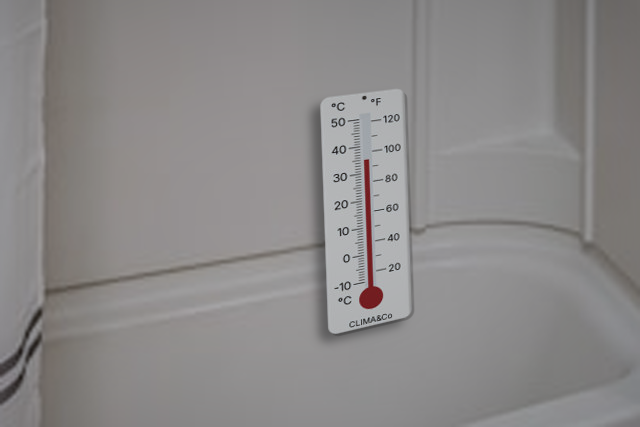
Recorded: 35 (°C)
